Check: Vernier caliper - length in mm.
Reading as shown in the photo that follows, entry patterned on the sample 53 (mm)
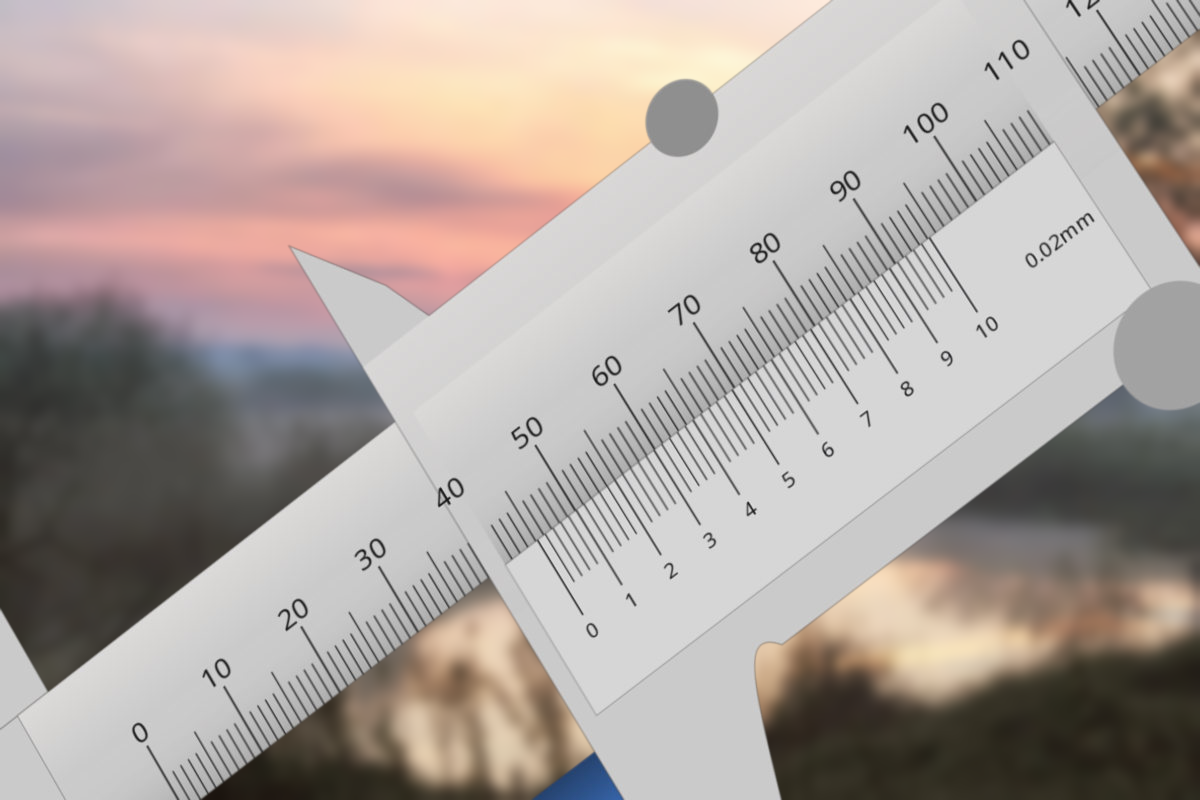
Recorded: 45.2 (mm)
